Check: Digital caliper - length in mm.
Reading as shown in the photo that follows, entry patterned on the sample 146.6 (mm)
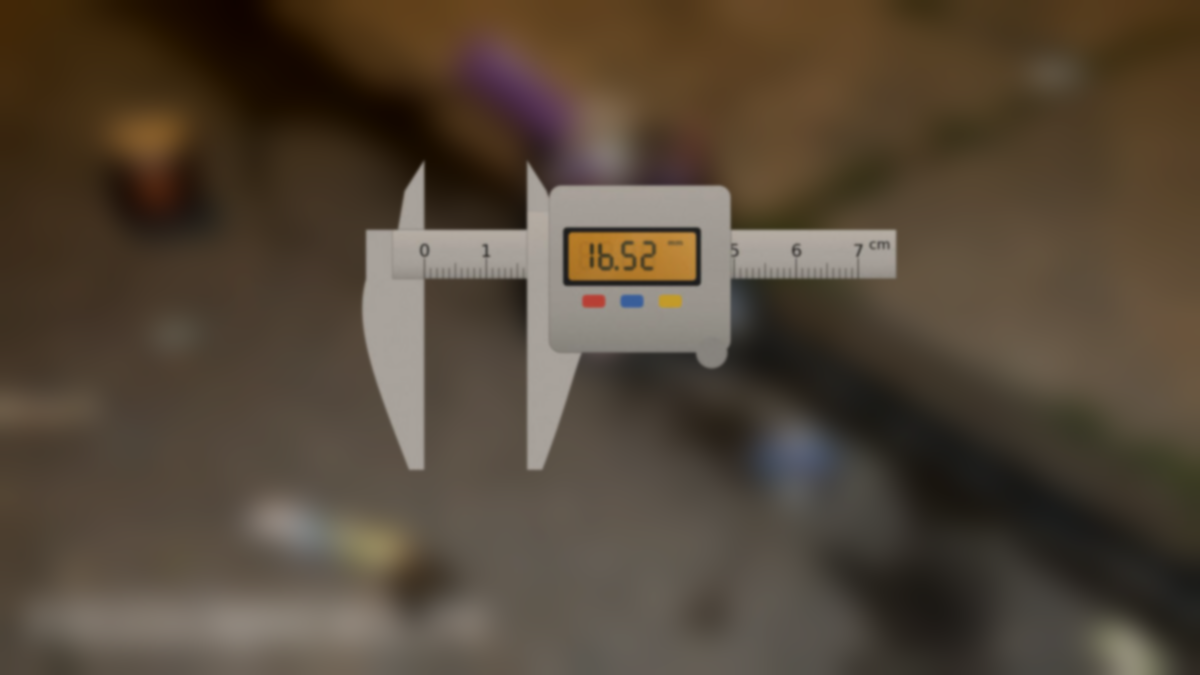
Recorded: 16.52 (mm)
